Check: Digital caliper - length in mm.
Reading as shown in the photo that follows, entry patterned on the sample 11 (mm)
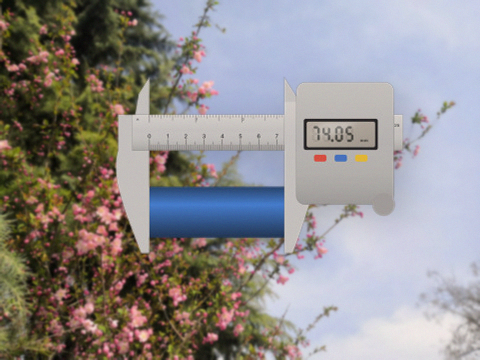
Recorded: 74.05 (mm)
